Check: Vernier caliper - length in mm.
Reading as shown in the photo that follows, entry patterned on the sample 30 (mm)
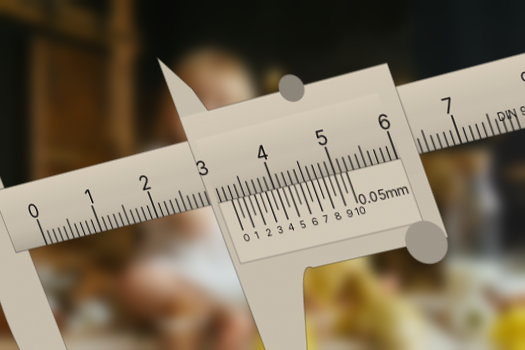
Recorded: 32.8 (mm)
